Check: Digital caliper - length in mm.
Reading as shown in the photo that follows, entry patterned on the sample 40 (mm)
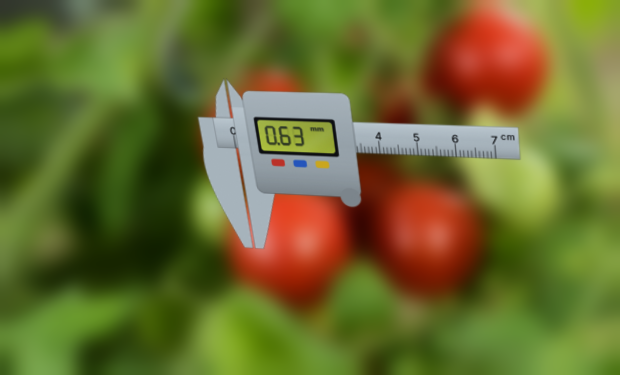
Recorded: 0.63 (mm)
